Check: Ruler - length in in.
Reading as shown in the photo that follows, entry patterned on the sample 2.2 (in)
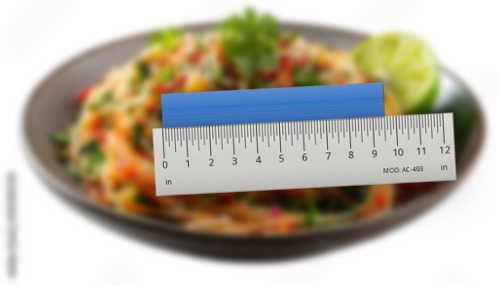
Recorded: 9.5 (in)
